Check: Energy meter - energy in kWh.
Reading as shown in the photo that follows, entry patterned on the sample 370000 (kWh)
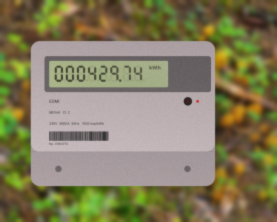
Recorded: 429.74 (kWh)
